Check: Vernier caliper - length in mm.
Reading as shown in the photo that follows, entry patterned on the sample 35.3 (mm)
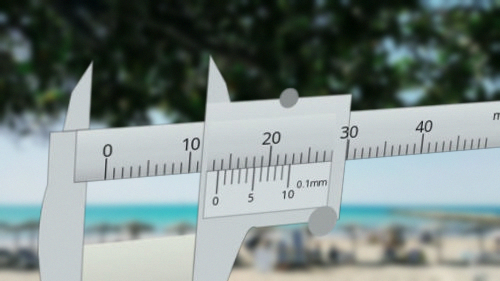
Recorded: 13.6 (mm)
